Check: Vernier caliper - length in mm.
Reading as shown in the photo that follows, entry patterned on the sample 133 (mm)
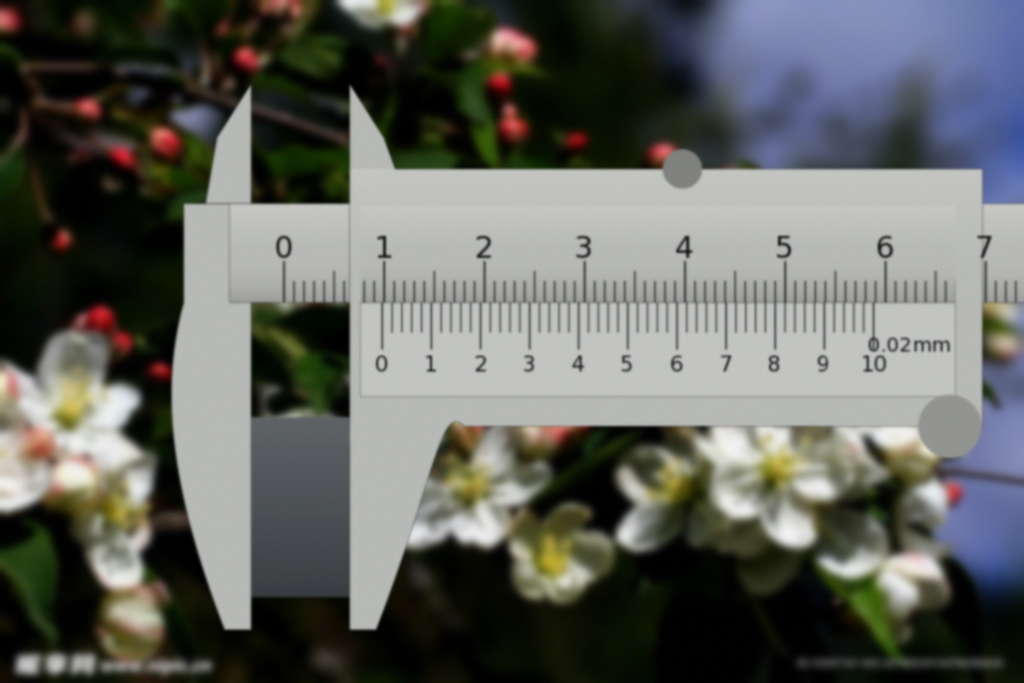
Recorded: 9.8 (mm)
